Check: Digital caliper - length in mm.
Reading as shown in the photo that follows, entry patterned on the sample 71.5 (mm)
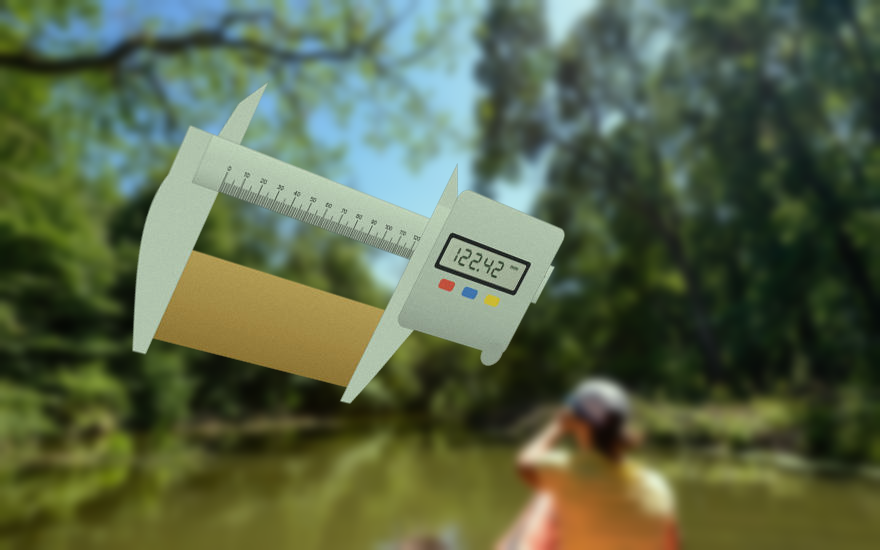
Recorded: 122.42 (mm)
